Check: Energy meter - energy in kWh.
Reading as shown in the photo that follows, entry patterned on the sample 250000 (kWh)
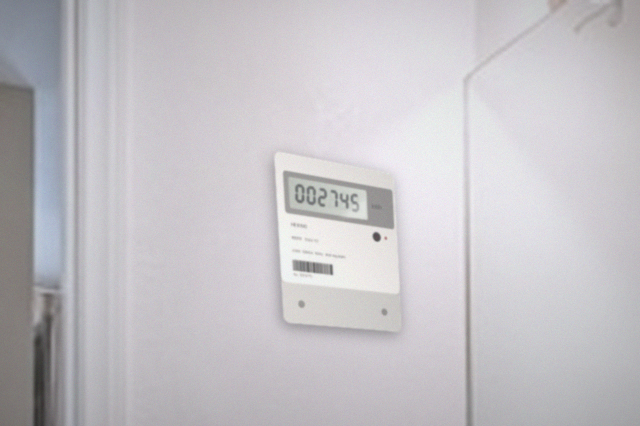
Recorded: 2745 (kWh)
